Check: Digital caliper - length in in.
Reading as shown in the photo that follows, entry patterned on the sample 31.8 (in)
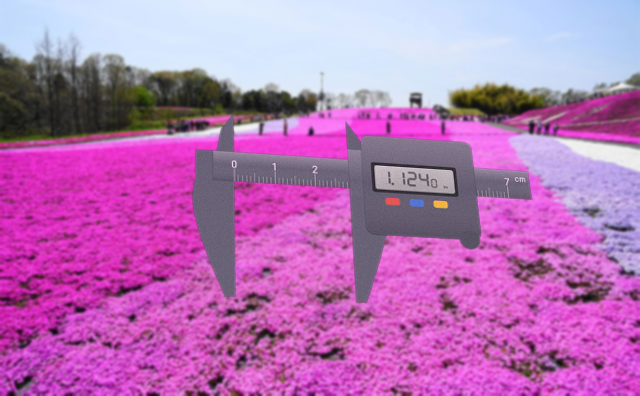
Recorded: 1.1240 (in)
